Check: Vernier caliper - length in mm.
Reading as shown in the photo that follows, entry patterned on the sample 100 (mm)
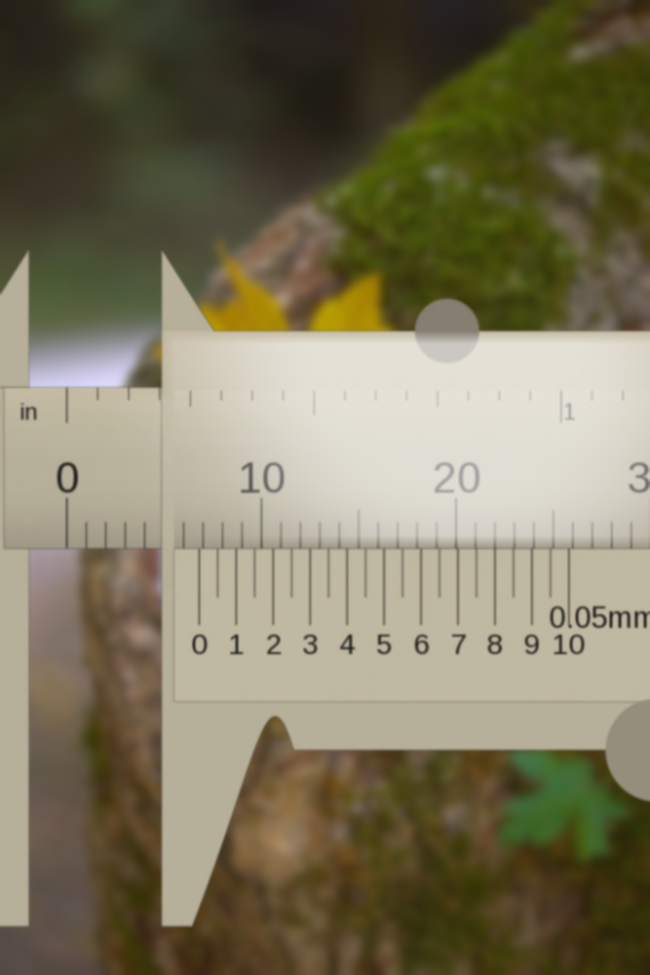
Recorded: 6.8 (mm)
